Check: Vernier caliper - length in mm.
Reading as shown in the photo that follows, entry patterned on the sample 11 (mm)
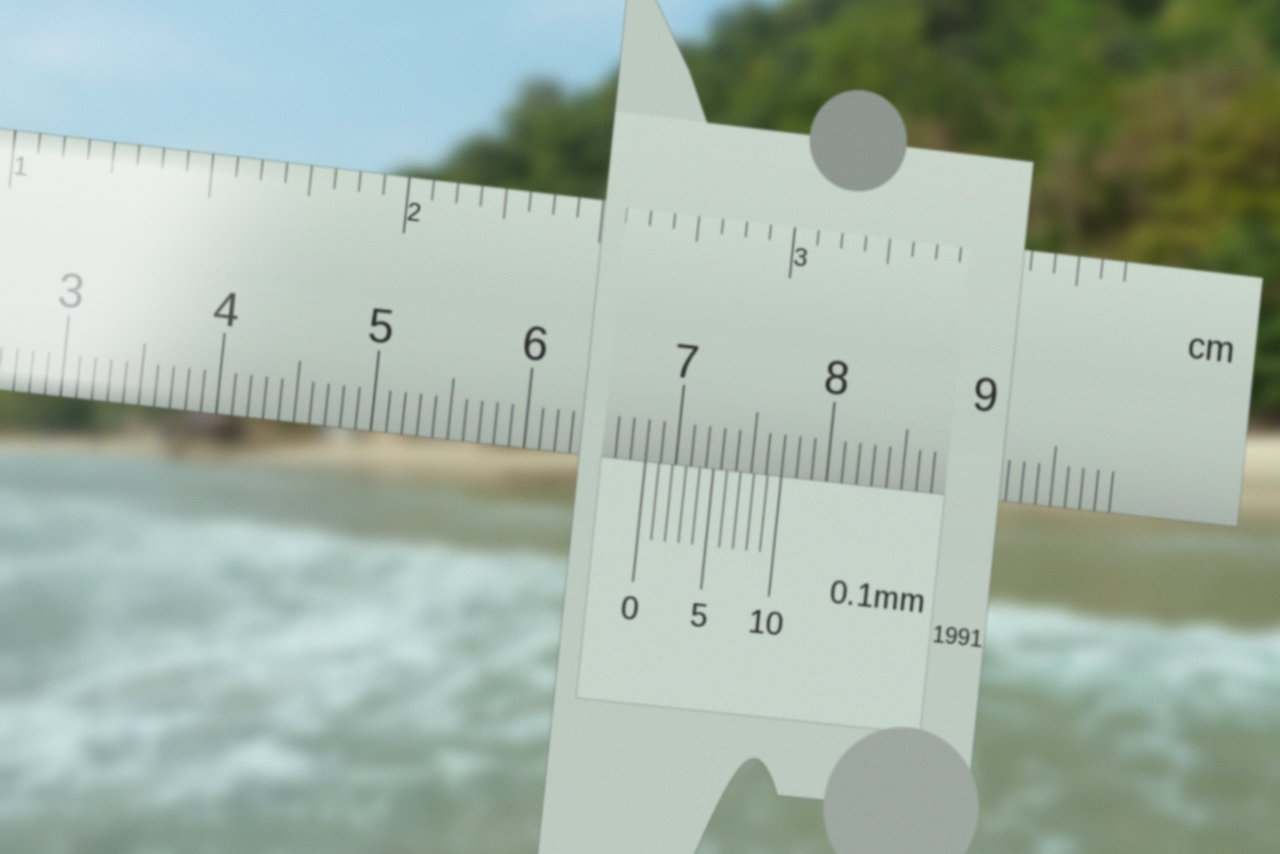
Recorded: 68.0 (mm)
